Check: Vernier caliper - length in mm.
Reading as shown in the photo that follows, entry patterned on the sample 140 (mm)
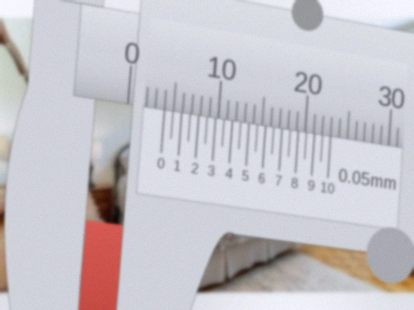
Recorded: 4.0 (mm)
